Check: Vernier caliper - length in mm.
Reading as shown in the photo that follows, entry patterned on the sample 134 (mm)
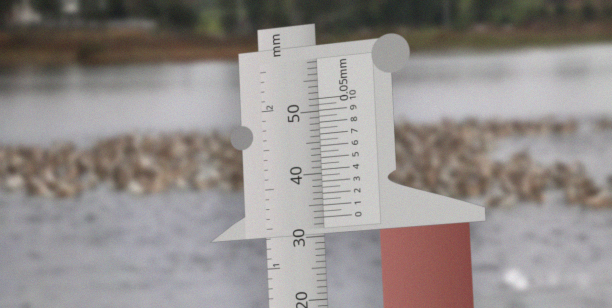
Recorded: 33.0 (mm)
